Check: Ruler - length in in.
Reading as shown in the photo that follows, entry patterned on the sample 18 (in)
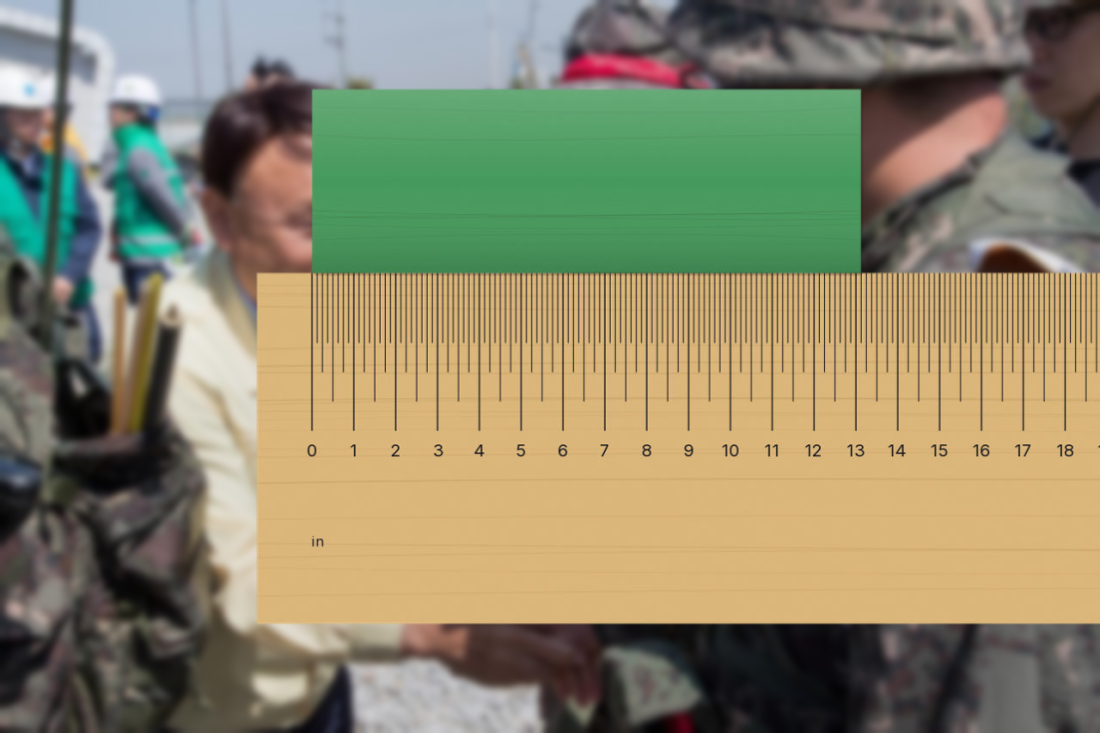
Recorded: 13.125 (in)
